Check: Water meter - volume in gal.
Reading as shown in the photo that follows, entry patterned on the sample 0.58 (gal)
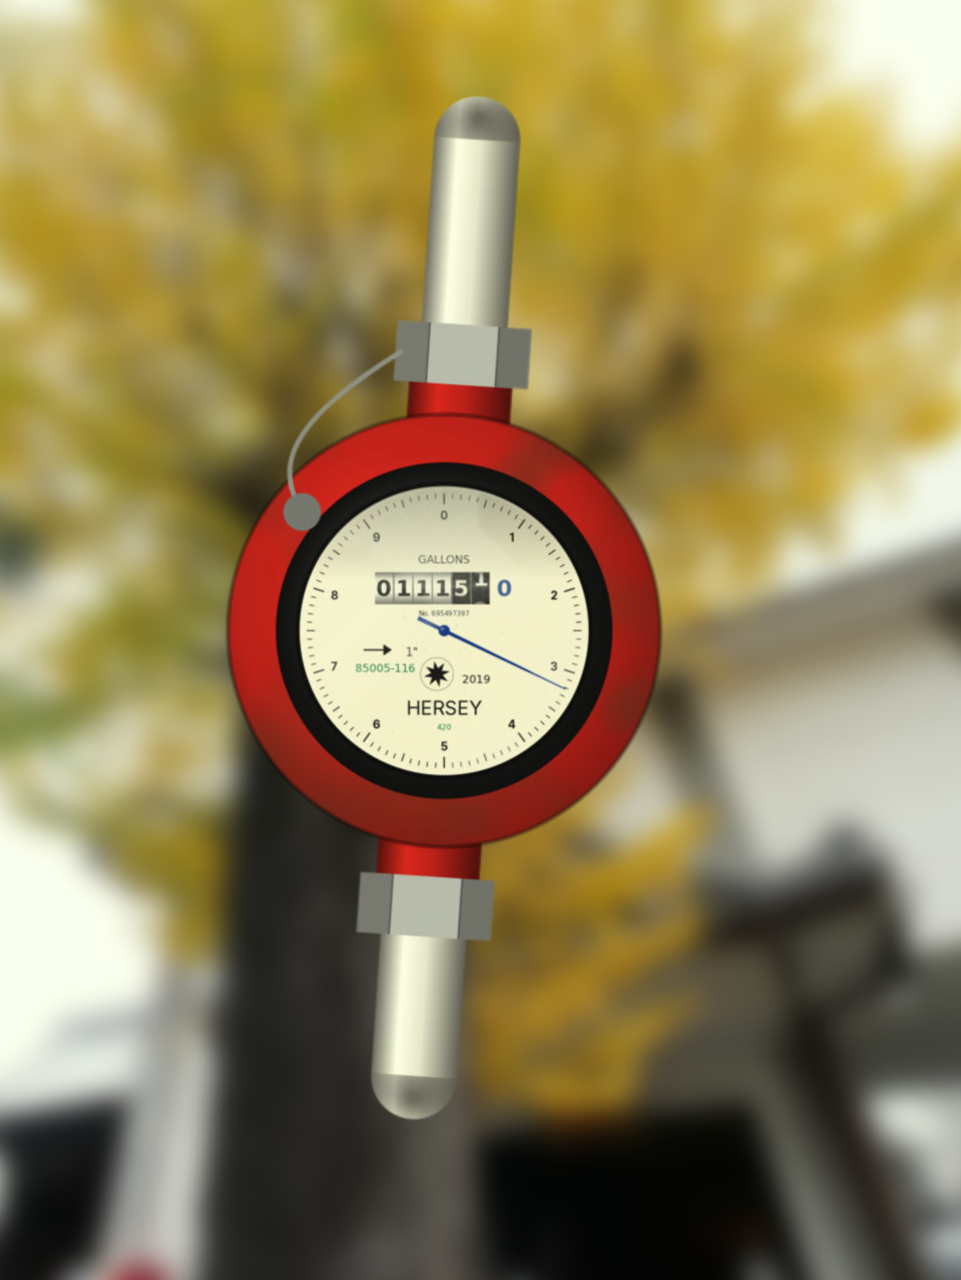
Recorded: 111513.2 (gal)
